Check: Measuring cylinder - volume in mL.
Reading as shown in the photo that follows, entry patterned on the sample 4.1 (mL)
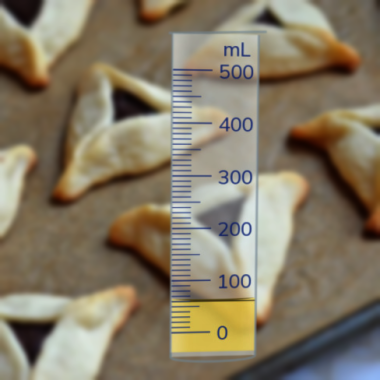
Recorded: 60 (mL)
